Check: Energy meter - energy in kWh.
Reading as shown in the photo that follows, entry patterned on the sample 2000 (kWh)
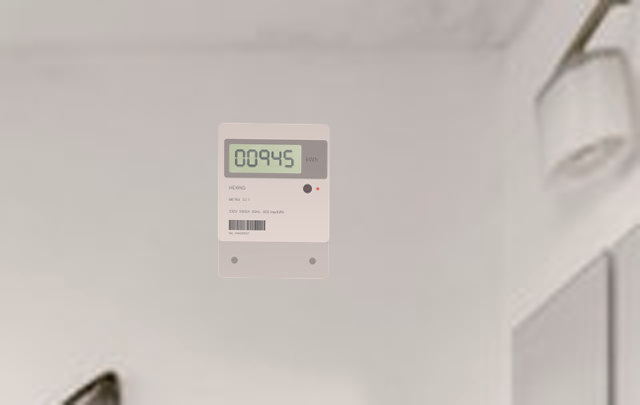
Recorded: 945 (kWh)
